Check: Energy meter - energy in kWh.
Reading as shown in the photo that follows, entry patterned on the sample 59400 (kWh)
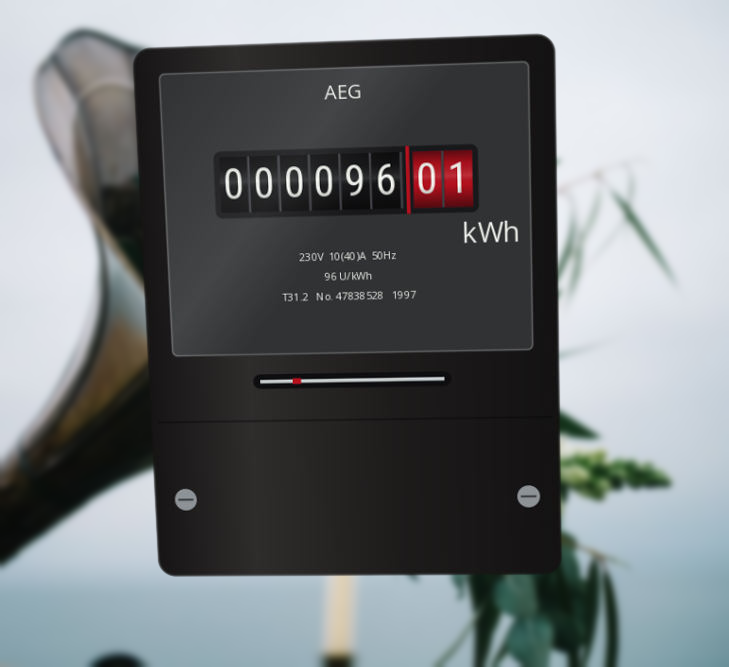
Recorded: 96.01 (kWh)
